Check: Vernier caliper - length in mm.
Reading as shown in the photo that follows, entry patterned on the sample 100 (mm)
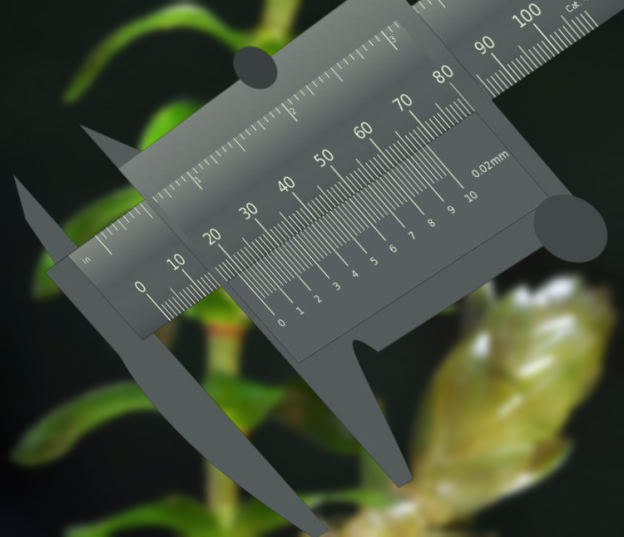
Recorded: 19.0 (mm)
